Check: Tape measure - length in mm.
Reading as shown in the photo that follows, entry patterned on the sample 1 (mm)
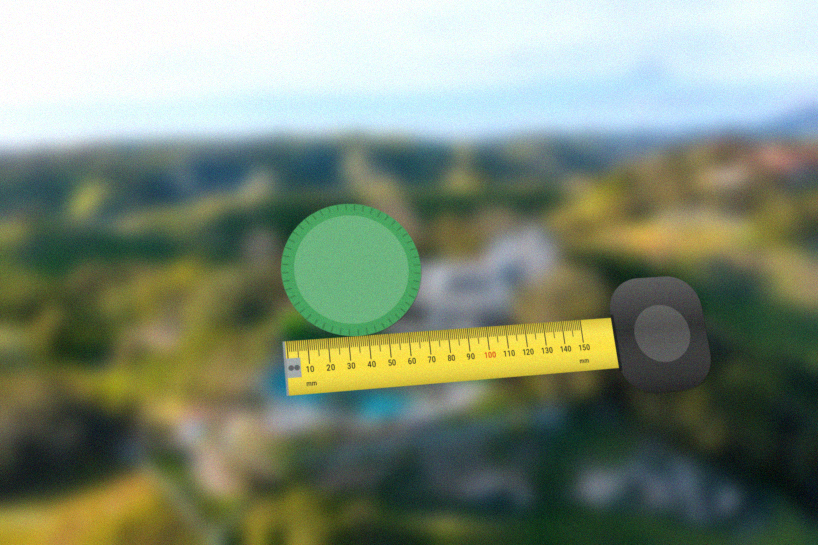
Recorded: 70 (mm)
